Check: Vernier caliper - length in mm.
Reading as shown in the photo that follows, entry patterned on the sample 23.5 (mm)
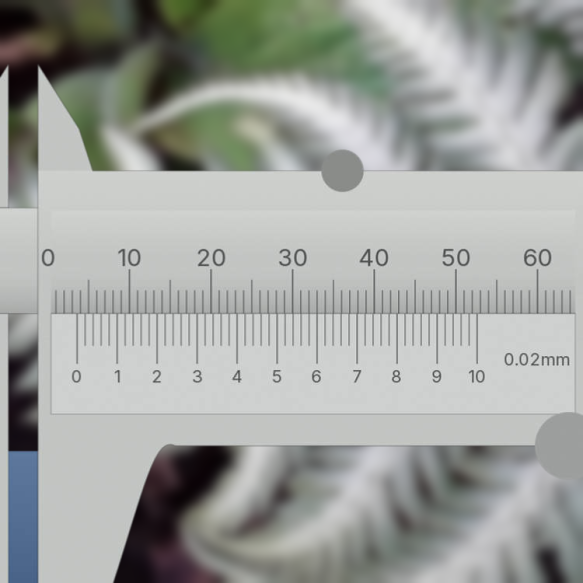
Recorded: 3.6 (mm)
